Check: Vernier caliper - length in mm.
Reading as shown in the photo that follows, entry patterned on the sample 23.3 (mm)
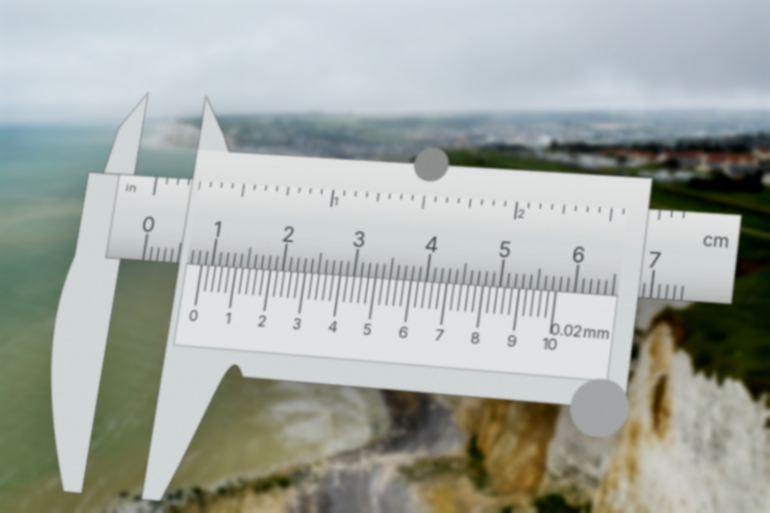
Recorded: 8.5 (mm)
